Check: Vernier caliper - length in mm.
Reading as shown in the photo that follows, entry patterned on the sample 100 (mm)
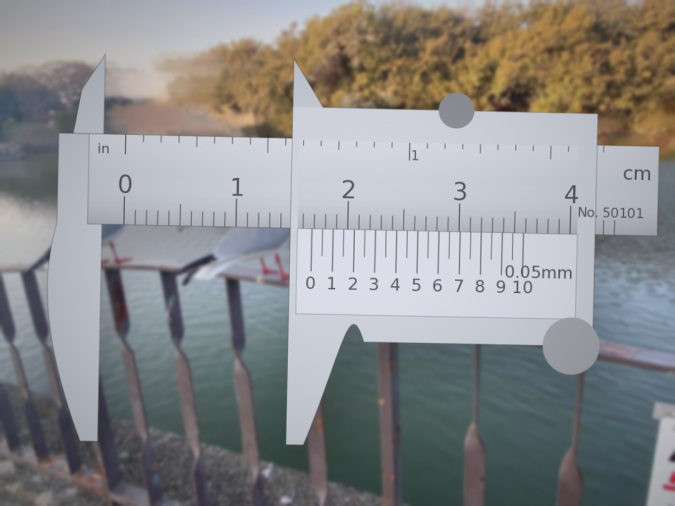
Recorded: 16.8 (mm)
